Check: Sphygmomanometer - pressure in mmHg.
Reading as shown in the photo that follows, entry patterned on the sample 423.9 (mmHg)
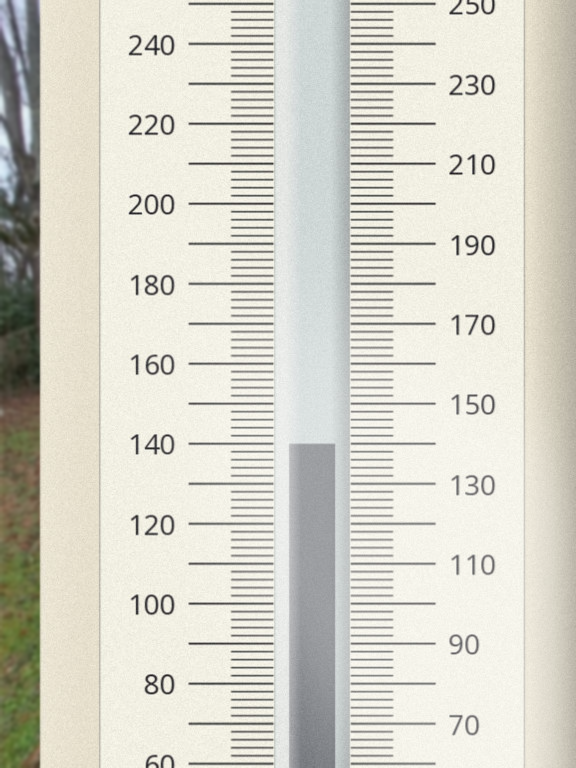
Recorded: 140 (mmHg)
